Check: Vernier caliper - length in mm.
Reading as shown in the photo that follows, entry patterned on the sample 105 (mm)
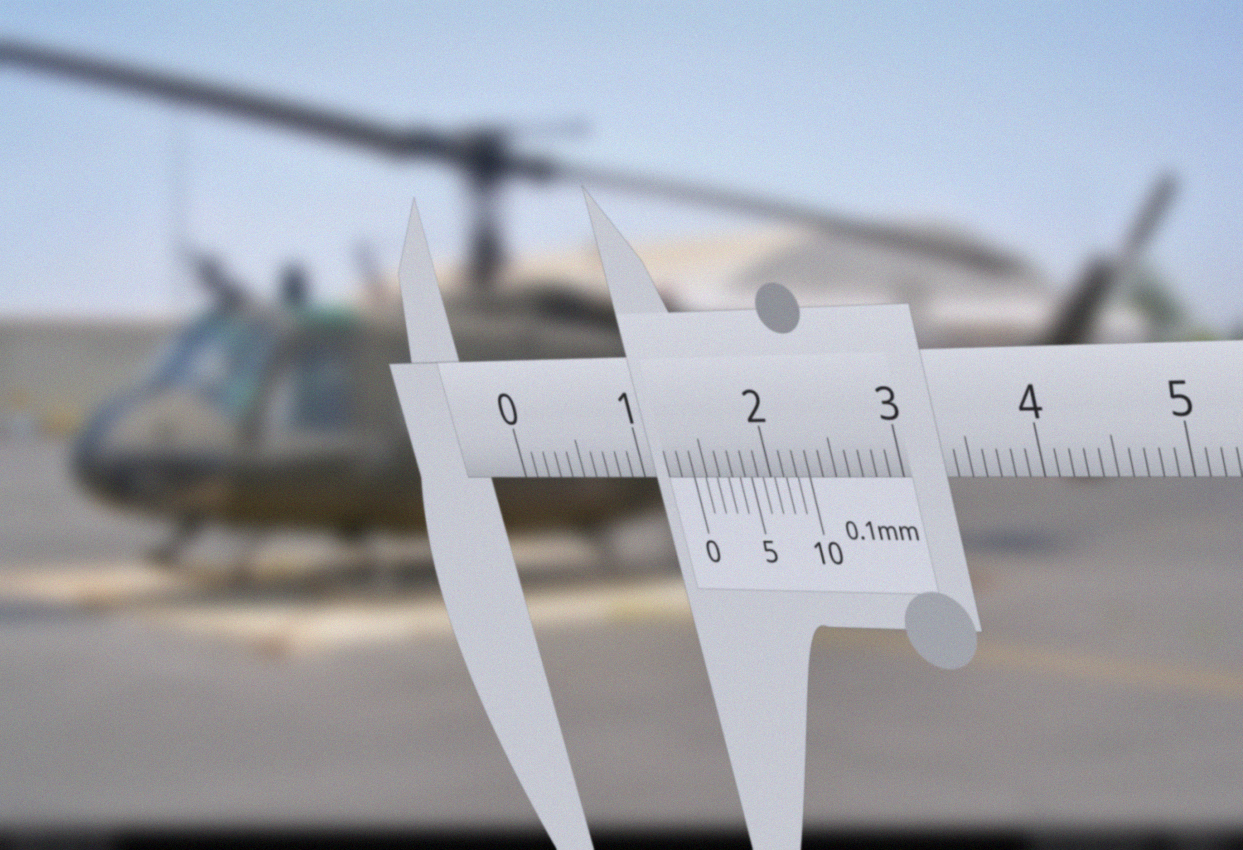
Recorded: 14.0 (mm)
